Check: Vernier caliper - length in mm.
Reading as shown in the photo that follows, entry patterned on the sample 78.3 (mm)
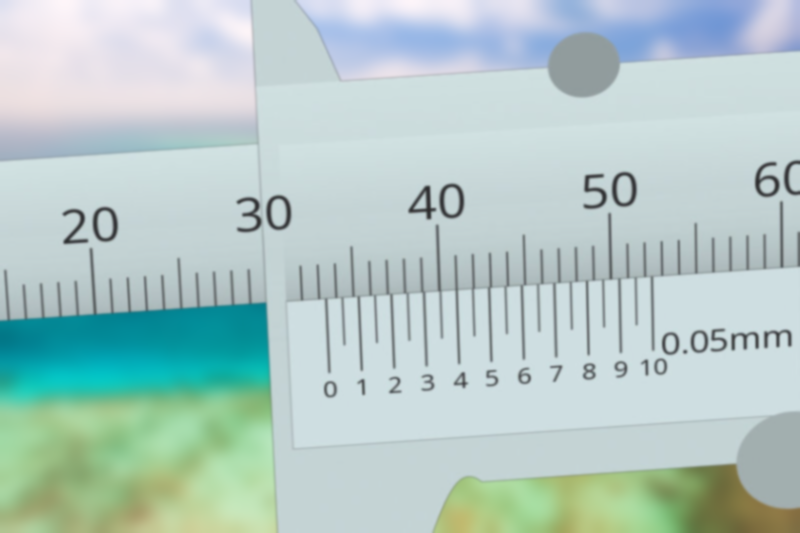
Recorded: 33.4 (mm)
